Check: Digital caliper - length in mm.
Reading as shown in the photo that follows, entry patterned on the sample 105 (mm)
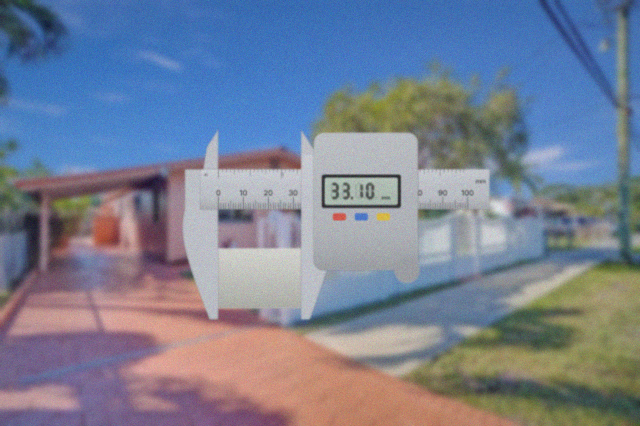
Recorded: 33.10 (mm)
